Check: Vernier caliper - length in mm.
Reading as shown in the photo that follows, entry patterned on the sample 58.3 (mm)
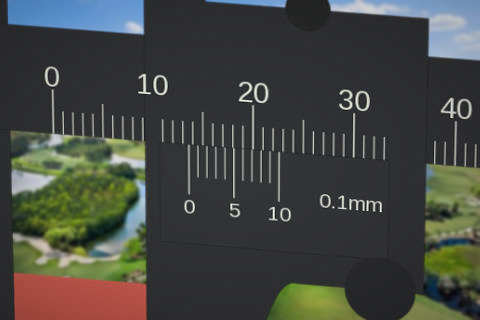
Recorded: 13.6 (mm)
